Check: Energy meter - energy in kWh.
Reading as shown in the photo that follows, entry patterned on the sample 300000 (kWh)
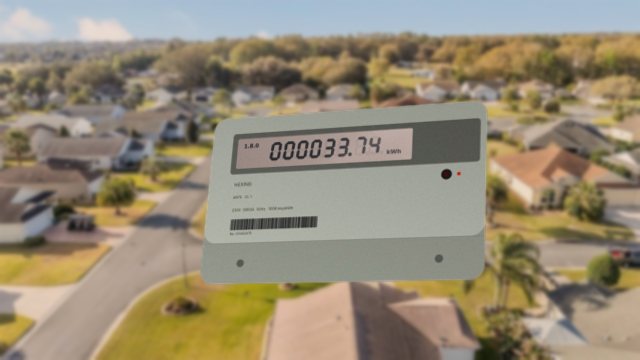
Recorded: 33.74 (kWh)
